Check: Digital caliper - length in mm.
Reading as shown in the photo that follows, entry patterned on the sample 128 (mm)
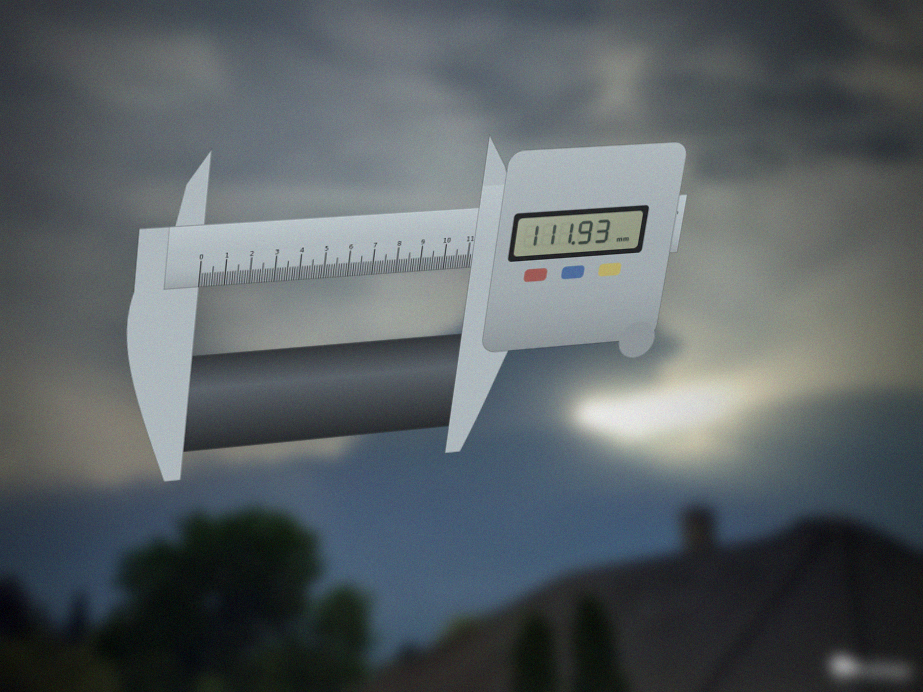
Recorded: 111.93 (mm)
